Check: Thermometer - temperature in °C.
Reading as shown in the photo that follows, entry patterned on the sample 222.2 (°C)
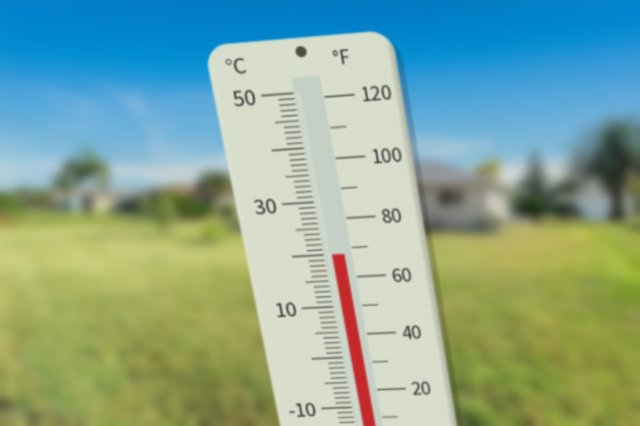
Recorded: 20 (°C)
